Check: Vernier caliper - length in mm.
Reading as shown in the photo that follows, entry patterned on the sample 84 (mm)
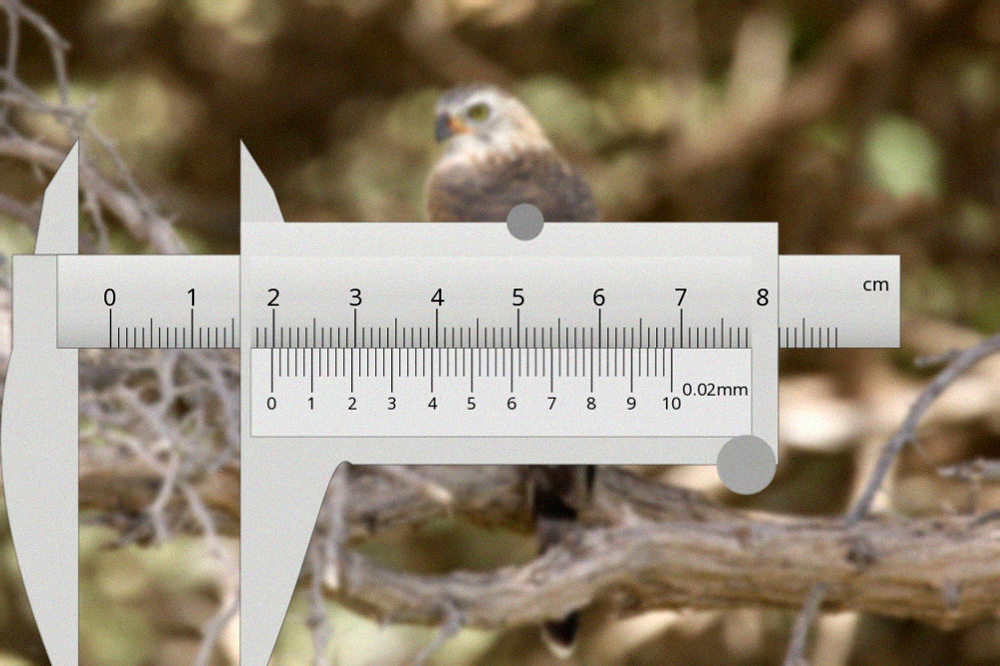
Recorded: 19.8 (mm)
